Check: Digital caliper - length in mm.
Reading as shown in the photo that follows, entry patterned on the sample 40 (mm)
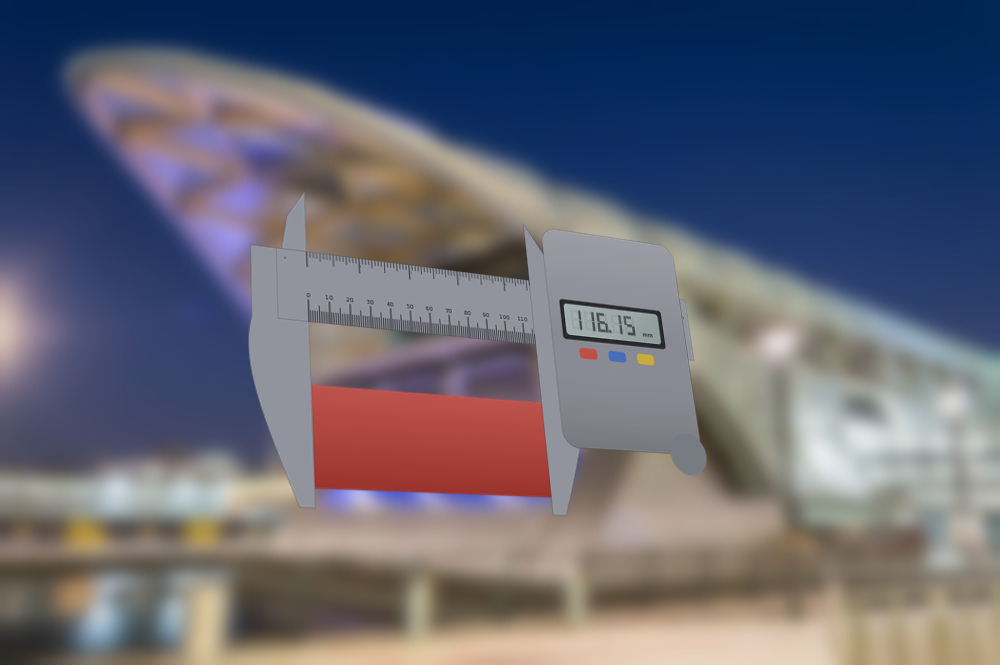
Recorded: 116.15 (mm)
